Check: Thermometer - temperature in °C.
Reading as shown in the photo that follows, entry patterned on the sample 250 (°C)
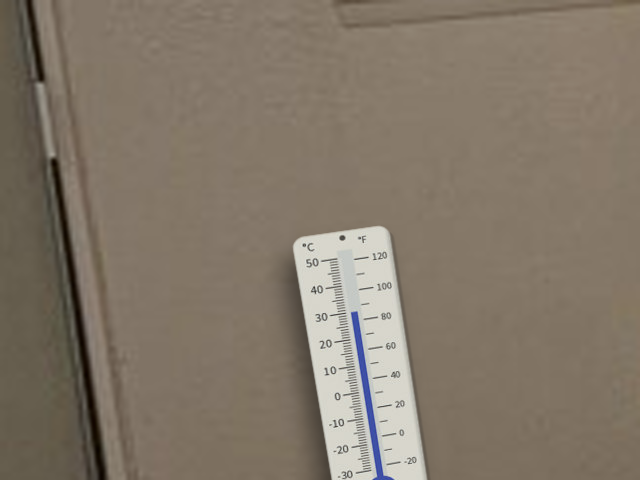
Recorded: 30 (°C)
